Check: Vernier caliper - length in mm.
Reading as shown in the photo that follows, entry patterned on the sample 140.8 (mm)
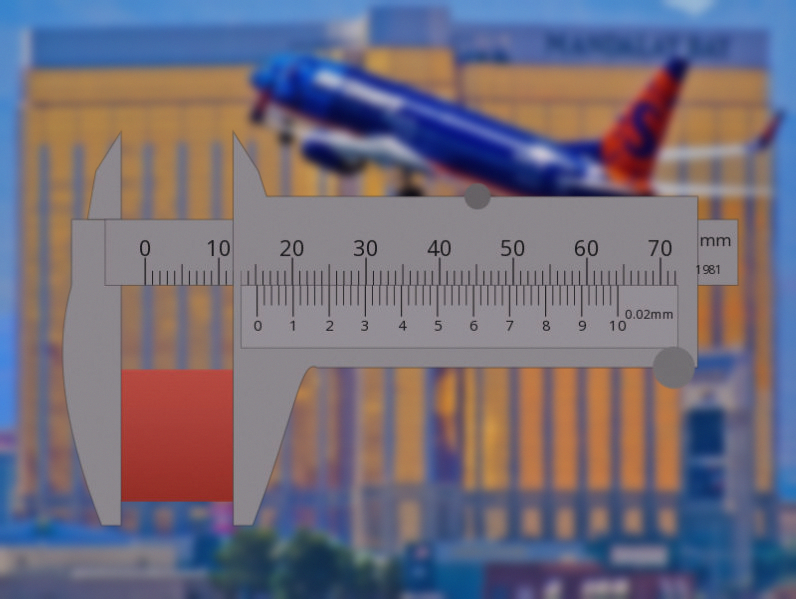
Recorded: 15.2 (mm)
